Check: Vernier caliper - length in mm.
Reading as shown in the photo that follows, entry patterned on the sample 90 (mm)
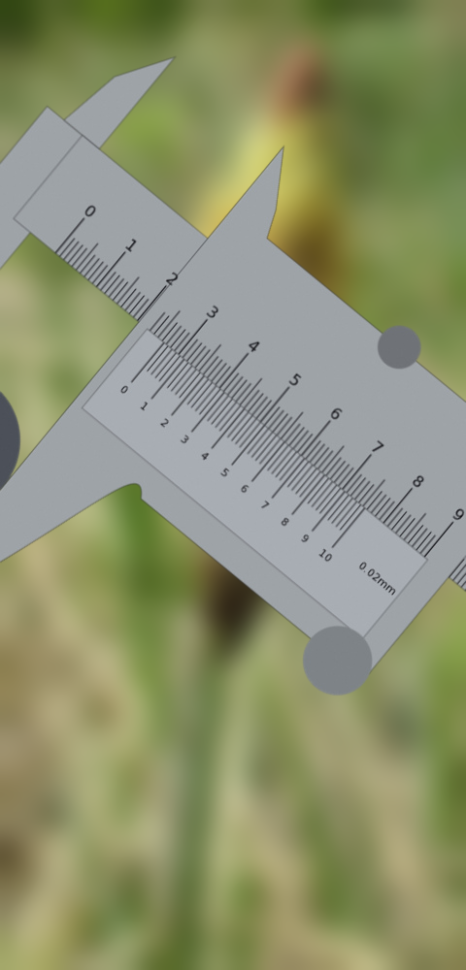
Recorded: 26.5 (mm)
